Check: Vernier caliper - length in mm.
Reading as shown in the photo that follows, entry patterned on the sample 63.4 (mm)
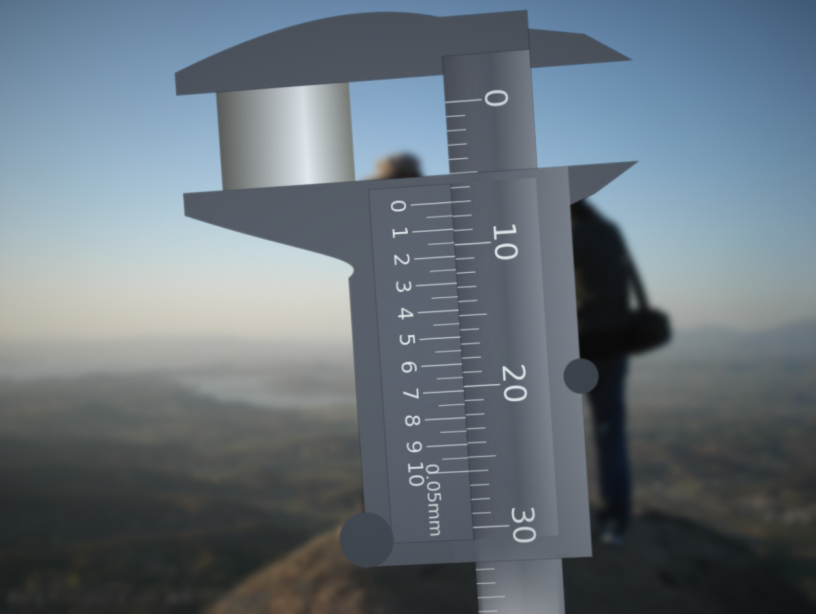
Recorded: 7.0 (mm)
